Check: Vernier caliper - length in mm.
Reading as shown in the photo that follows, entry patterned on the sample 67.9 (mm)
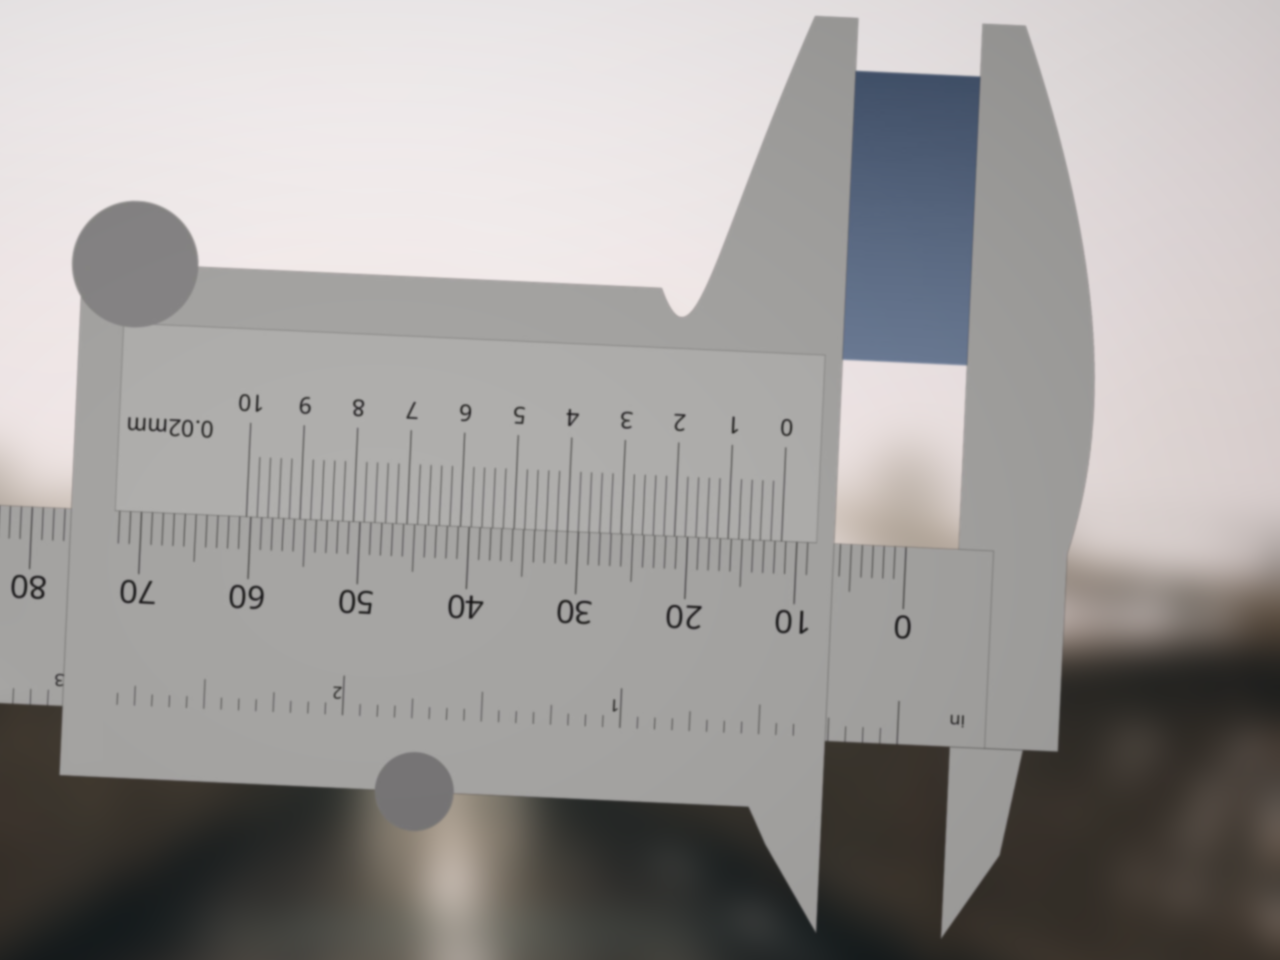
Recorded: 11.4 (mm)
